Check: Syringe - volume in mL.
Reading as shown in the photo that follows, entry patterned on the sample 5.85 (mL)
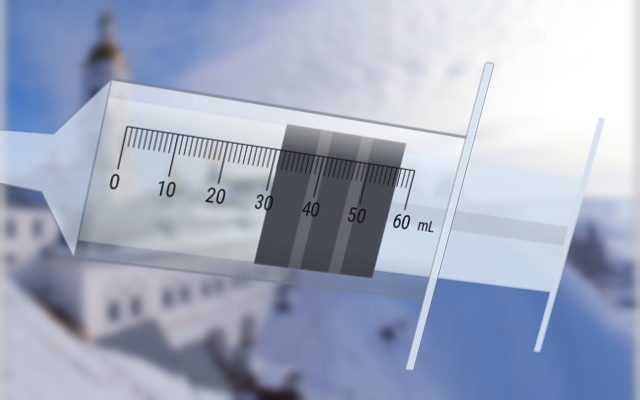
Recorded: 31 (mL)
